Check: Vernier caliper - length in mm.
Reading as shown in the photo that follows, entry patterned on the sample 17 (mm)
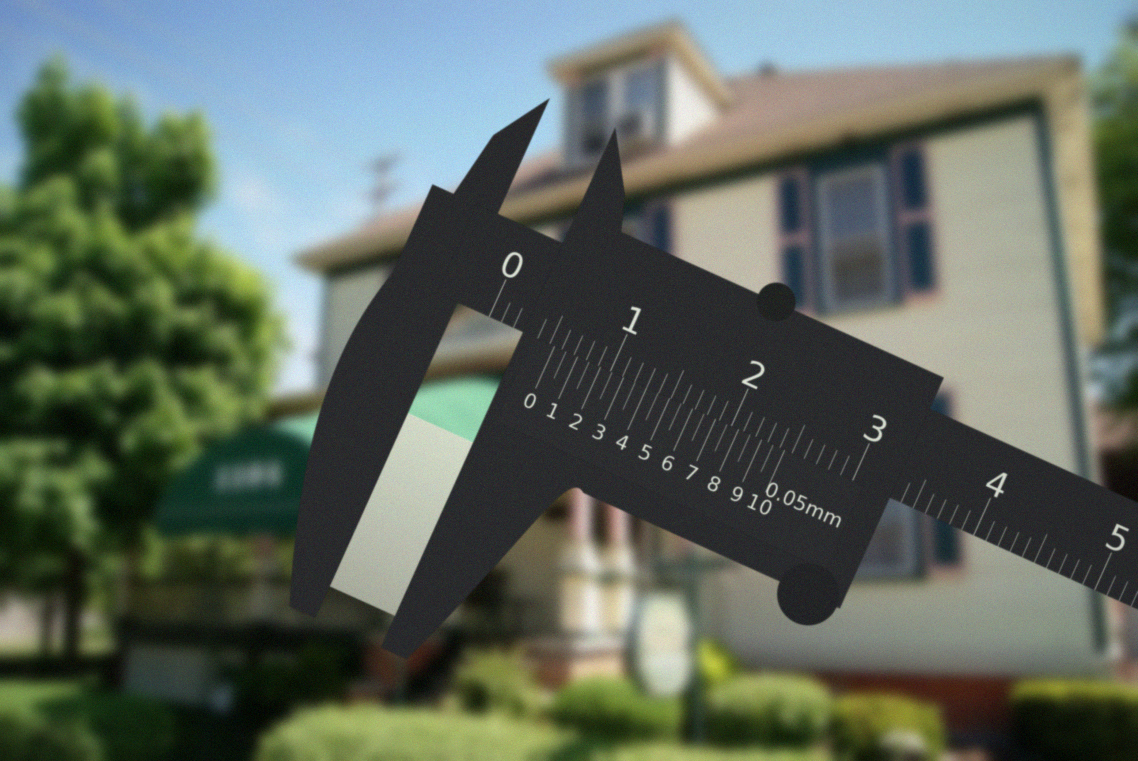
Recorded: 5.4 (mm)
